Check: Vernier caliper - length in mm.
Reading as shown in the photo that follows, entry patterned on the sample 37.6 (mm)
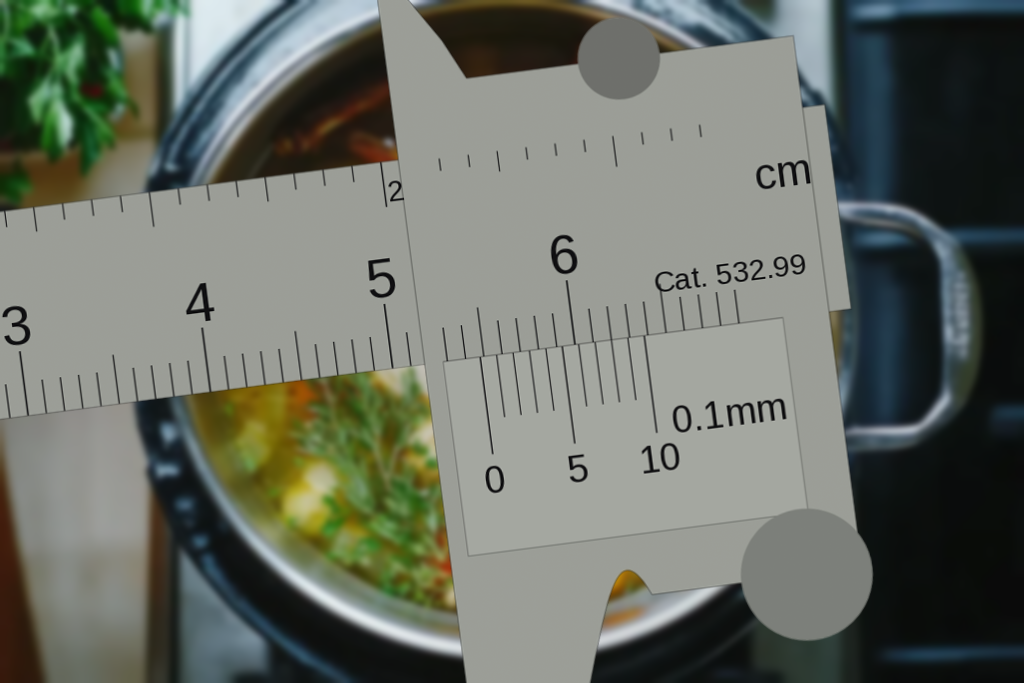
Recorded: 54.8 (mm)
